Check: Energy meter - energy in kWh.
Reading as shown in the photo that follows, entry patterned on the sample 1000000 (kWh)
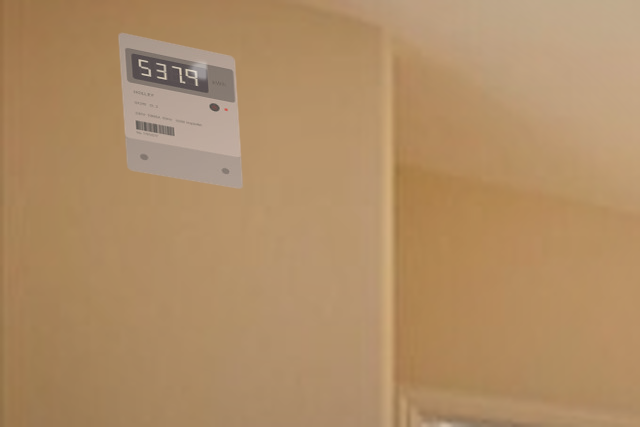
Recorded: 537.9 (kWh)
